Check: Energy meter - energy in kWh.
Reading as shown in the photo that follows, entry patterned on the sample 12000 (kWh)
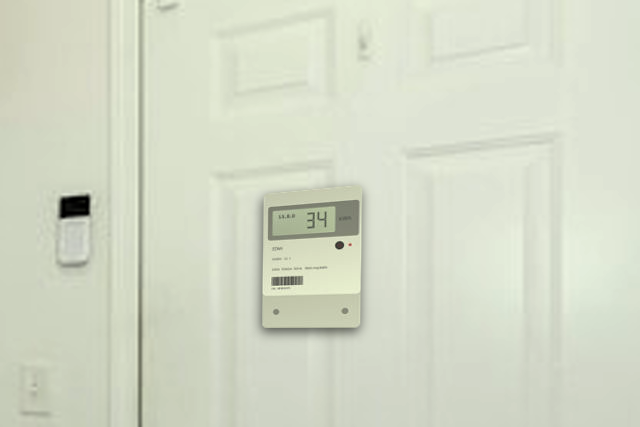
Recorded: 34 (kWh)
